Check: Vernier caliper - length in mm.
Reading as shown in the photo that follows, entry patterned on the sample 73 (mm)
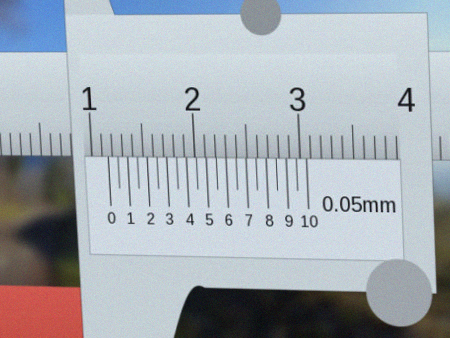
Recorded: 11.6 (mm)
